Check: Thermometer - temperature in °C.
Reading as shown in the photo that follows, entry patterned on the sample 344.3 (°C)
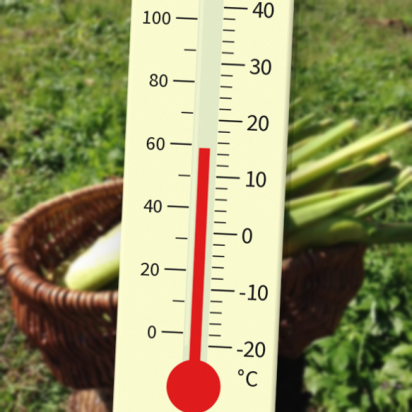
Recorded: 15 (°C)
